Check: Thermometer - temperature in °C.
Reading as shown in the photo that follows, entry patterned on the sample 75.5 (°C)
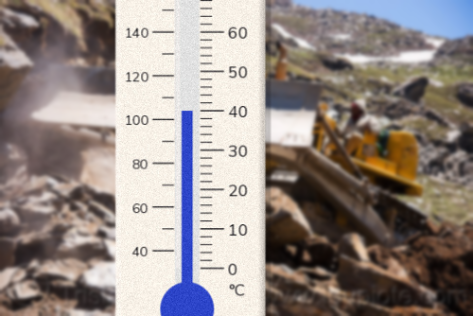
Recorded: 40 (°C)
